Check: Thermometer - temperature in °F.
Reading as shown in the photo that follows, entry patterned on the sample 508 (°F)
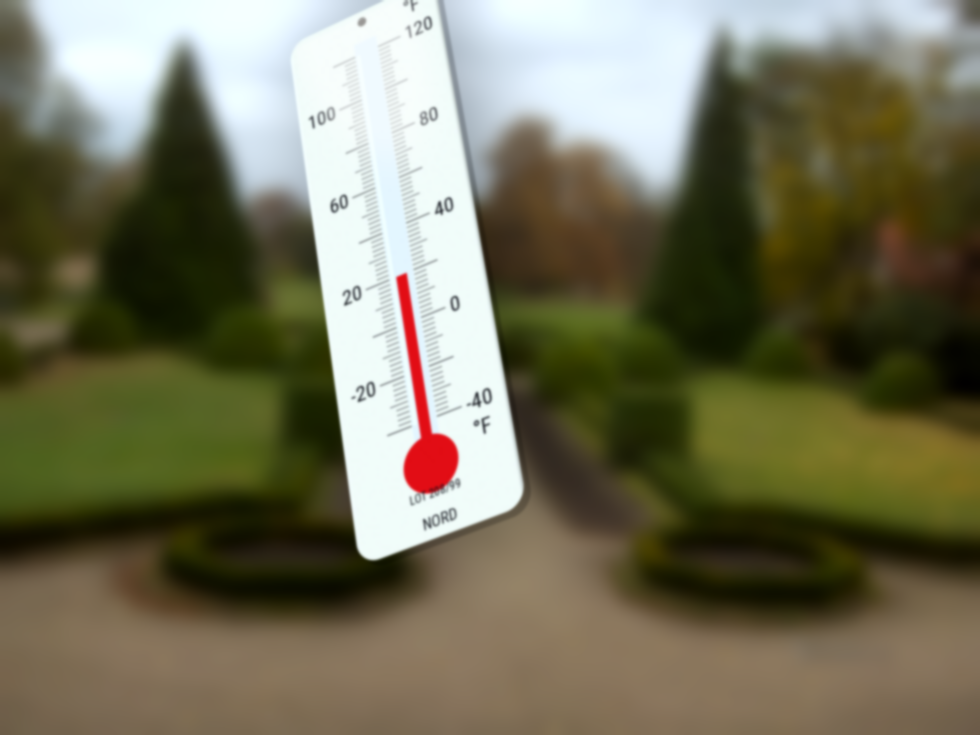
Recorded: 20 (°F)
